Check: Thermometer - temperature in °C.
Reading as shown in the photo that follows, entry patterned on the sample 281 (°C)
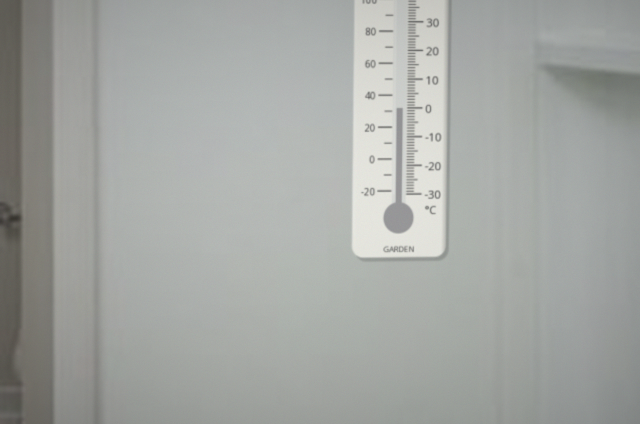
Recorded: 0 (°C)
